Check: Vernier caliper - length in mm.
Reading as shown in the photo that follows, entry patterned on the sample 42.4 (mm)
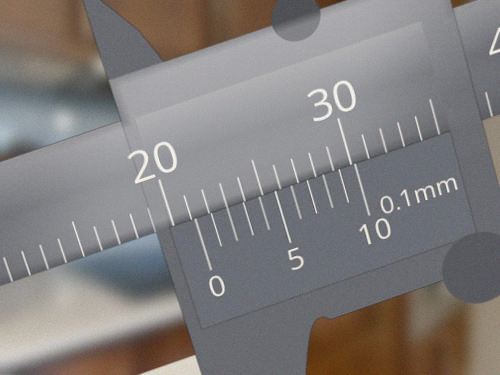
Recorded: 21.2 (mm)
